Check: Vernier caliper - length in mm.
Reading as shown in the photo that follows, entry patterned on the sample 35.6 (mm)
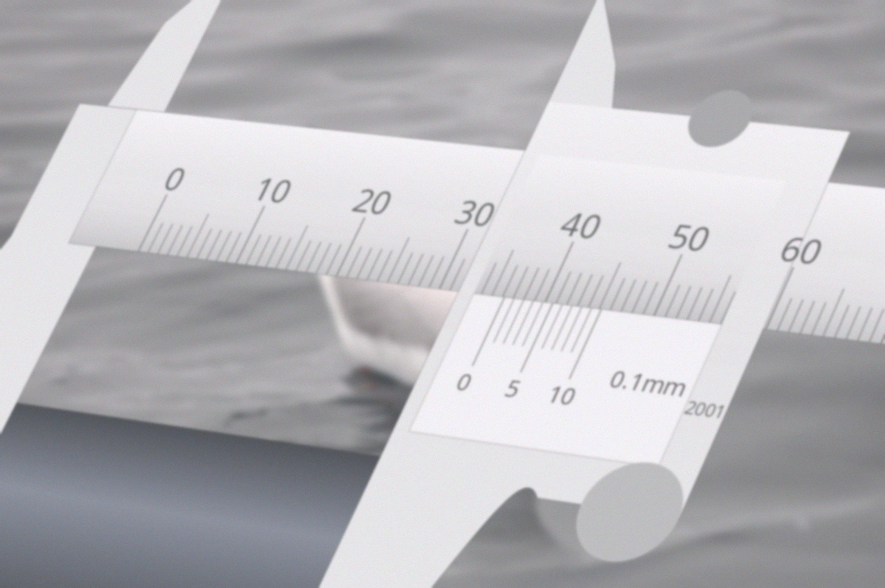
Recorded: 36.2 (mm)
